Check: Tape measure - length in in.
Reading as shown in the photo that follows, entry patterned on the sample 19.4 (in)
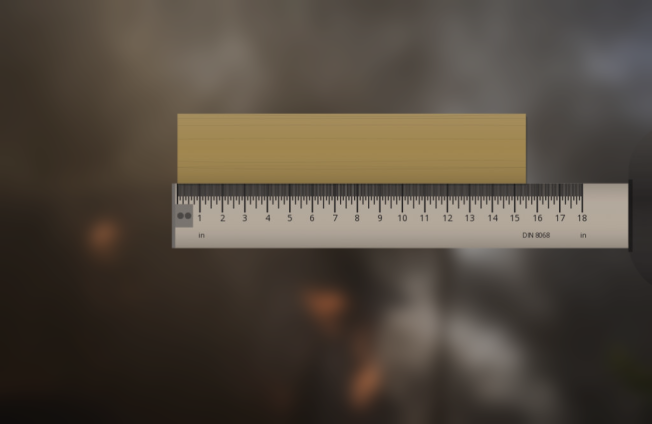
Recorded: 15.5 (in)
